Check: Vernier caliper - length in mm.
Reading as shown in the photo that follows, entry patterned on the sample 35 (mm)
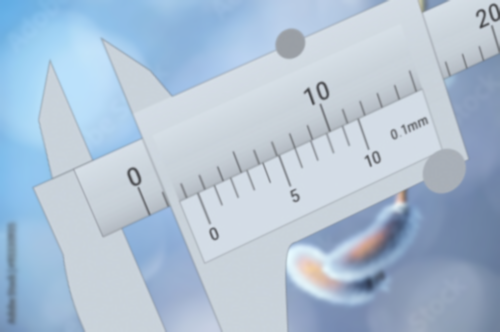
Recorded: 2.6 (mm)
